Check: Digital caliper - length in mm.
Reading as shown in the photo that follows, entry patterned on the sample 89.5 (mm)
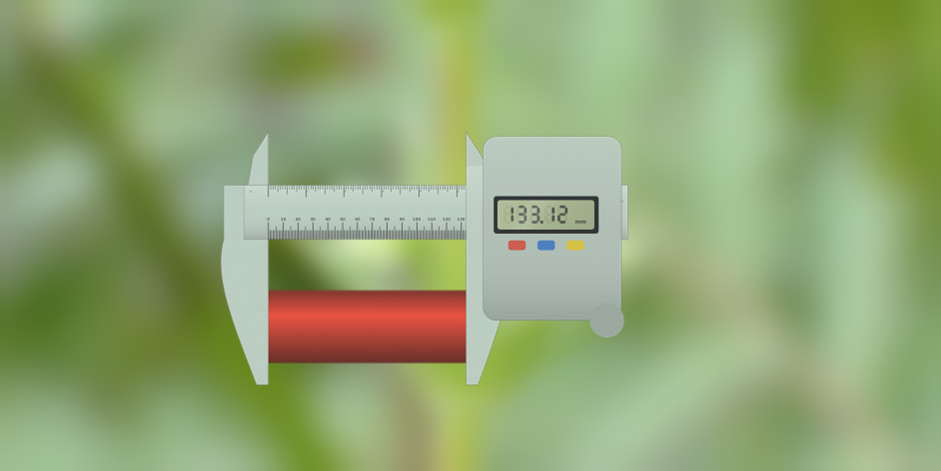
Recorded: 133.12 (mm)
